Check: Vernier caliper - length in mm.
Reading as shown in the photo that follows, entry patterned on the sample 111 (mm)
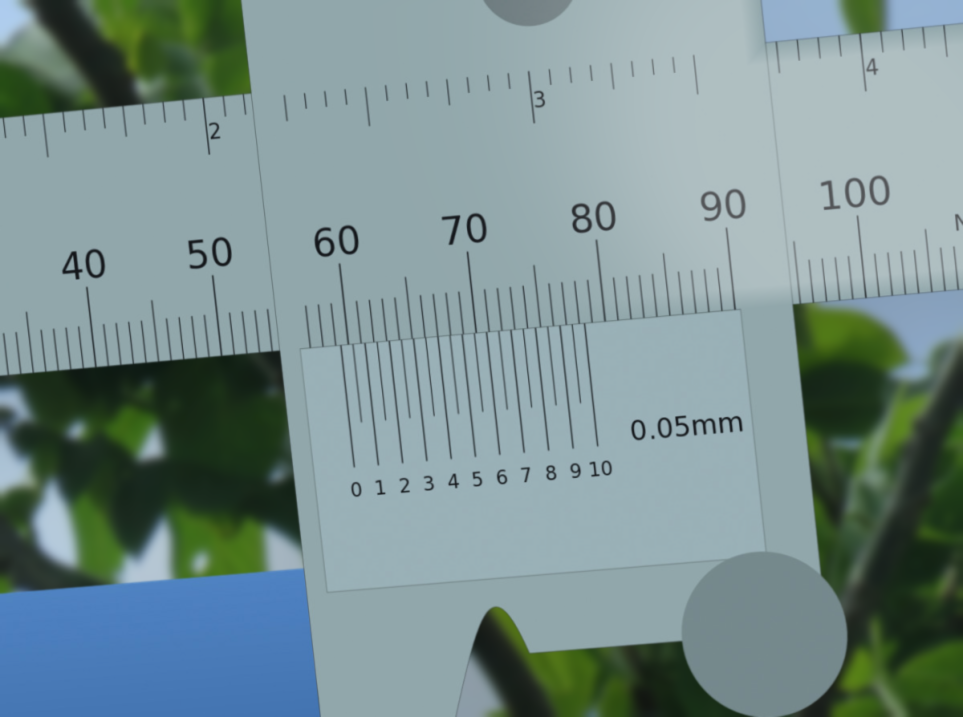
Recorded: 59.4 (mm)
